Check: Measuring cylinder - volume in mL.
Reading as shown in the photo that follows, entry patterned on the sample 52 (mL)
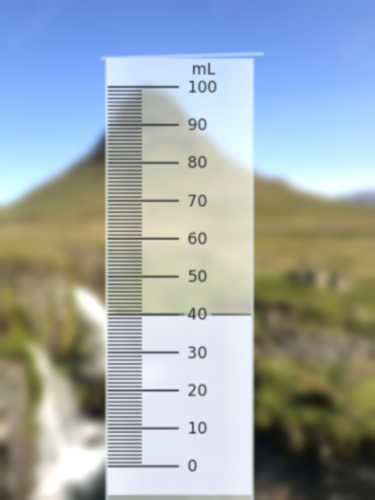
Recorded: 40 (mL)
